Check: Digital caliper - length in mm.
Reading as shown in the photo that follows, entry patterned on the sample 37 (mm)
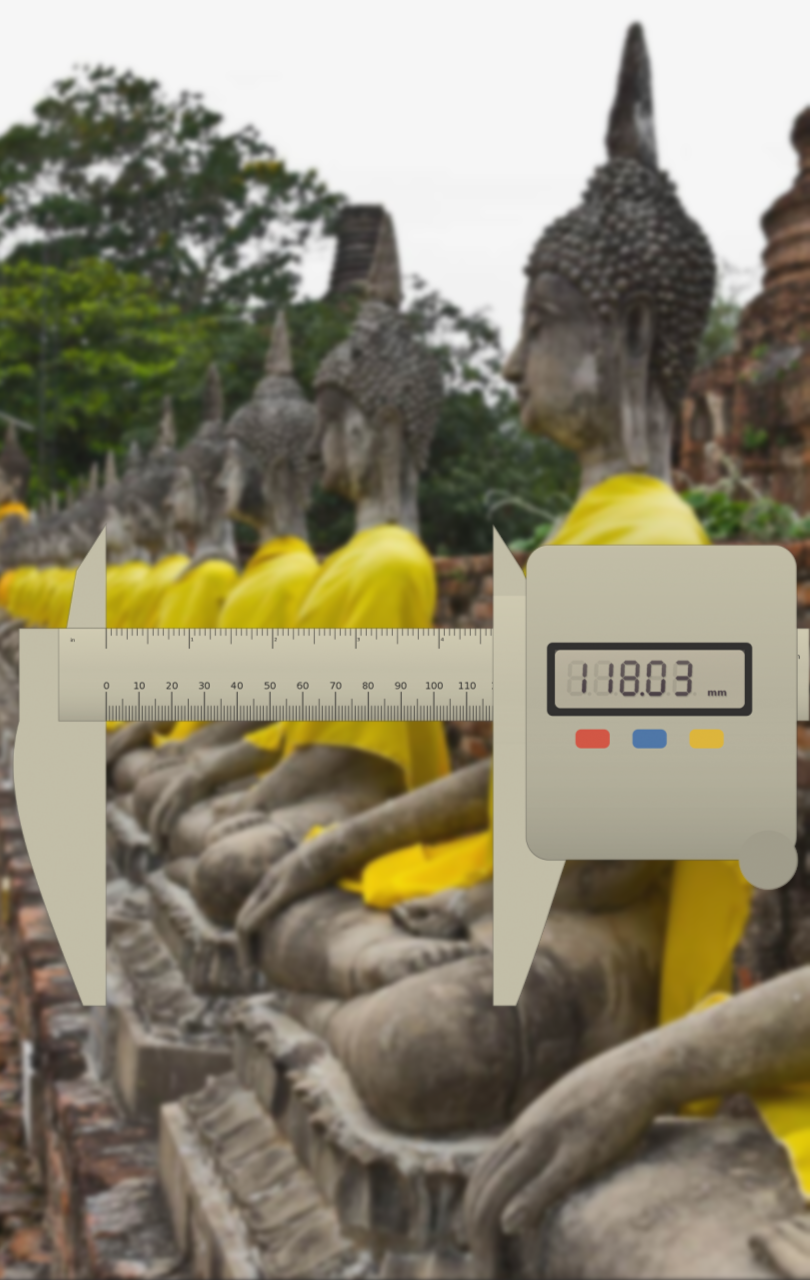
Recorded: 118.03 (mm)
